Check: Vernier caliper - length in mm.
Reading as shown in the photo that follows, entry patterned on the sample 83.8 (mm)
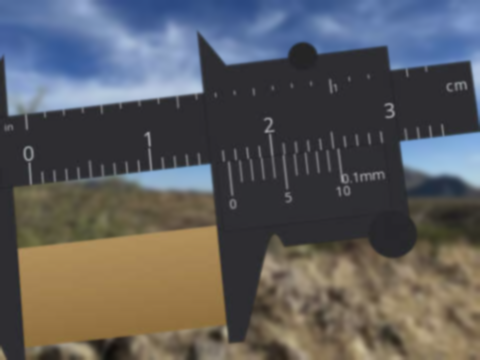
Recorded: 16.4 (mm)
